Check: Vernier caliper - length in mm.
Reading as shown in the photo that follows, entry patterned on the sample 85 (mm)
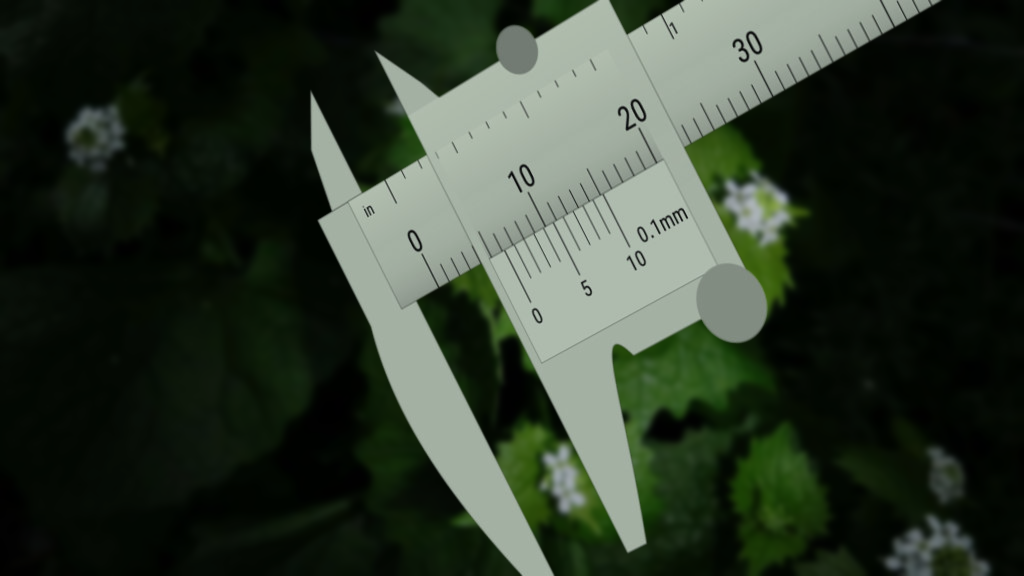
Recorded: 6.2 (mm)
